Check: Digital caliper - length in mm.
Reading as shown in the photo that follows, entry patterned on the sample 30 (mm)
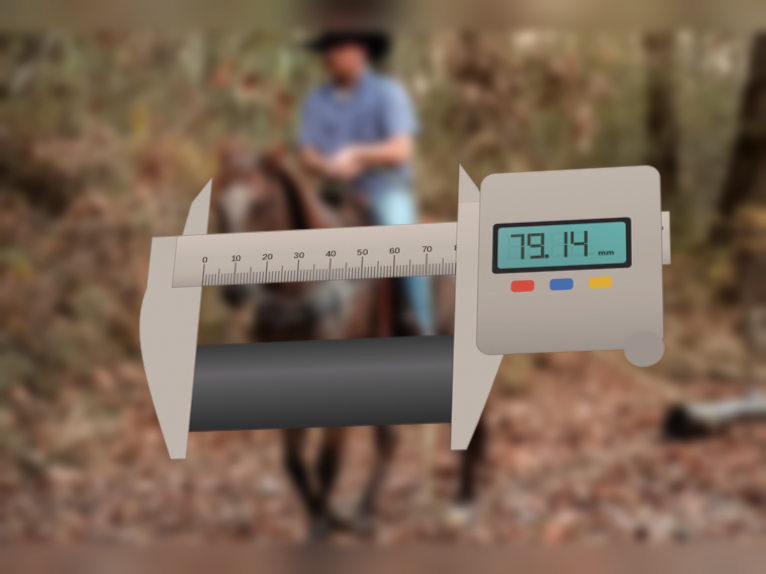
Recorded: 79.14 (mm)
